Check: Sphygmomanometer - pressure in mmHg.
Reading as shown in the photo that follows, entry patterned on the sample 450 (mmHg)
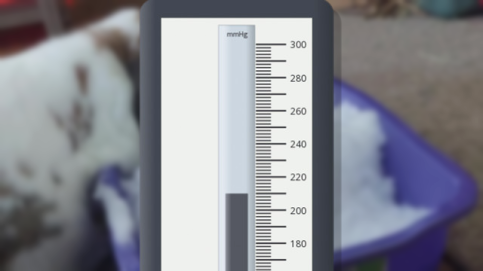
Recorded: 210 (mmHg)
